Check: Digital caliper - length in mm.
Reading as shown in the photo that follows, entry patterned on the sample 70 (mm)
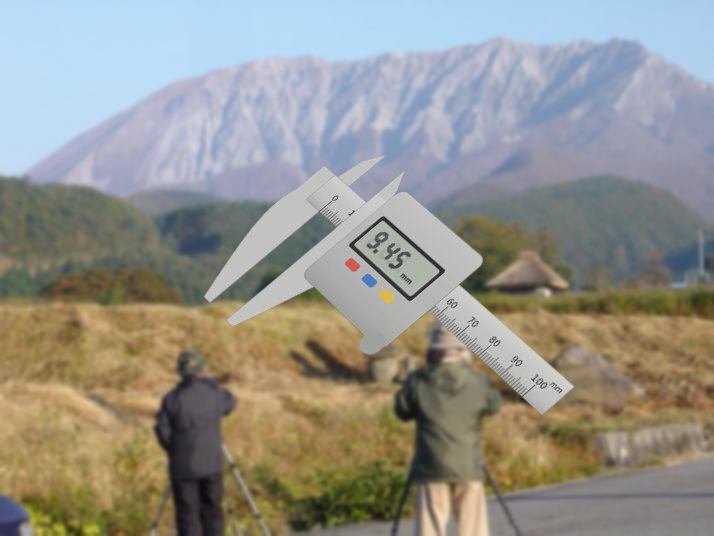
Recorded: 9.45 (mm)
